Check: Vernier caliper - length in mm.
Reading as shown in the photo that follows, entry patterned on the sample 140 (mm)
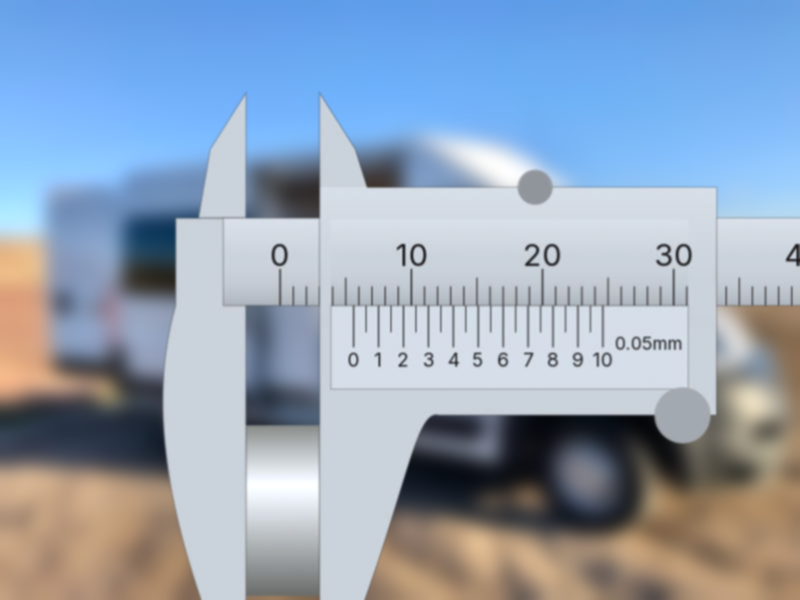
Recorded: 5.6 (mm)
